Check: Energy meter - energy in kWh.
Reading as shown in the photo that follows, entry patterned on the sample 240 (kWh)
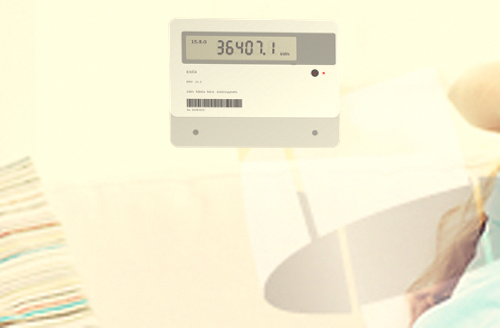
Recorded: 36407.1 (kWh)
